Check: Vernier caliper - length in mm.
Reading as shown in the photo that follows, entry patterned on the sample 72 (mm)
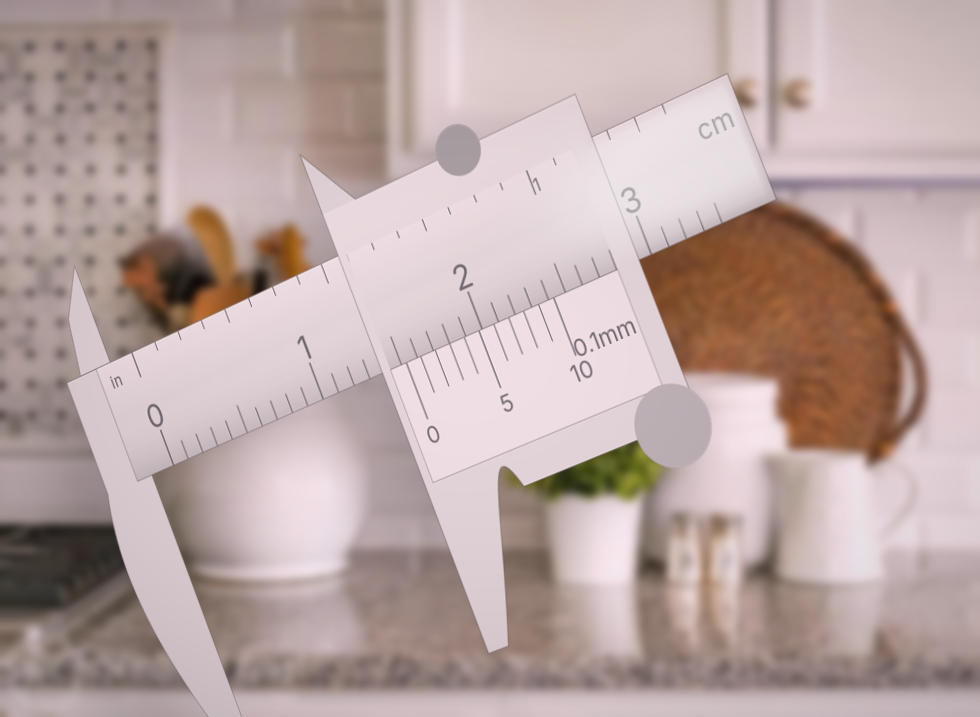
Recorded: 15.3 (mm)
